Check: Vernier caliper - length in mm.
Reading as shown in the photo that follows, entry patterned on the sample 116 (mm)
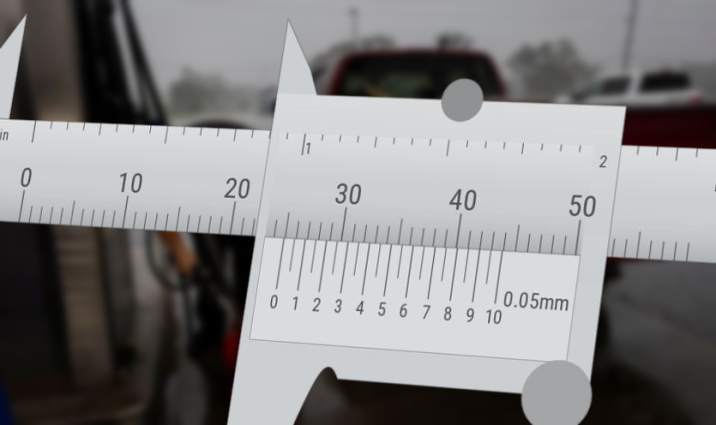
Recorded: 24.9 (mm)
